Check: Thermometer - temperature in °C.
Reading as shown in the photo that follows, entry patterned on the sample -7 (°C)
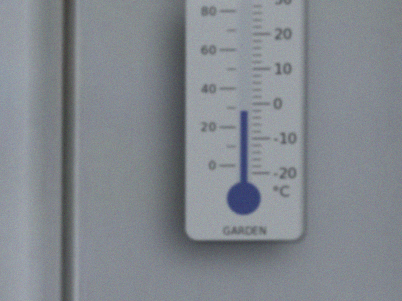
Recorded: -2 (°C)
